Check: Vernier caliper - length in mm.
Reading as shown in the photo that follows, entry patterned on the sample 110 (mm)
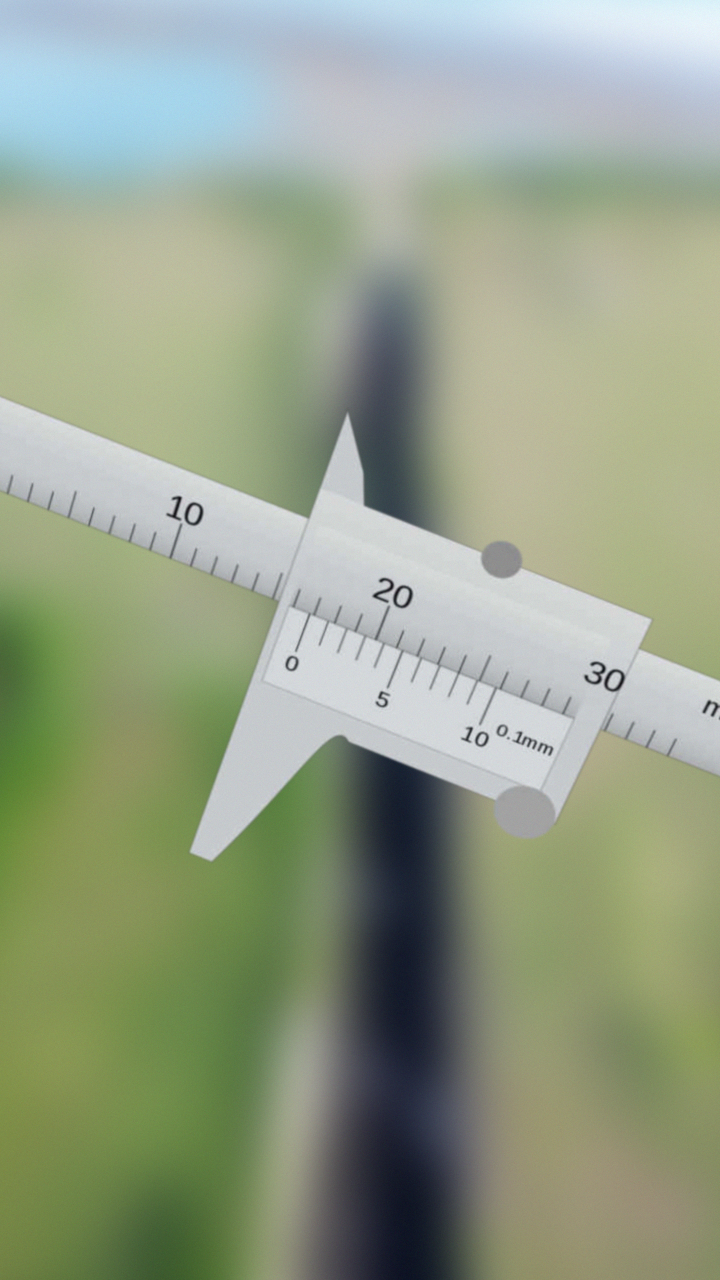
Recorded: 16.8 (mm)
